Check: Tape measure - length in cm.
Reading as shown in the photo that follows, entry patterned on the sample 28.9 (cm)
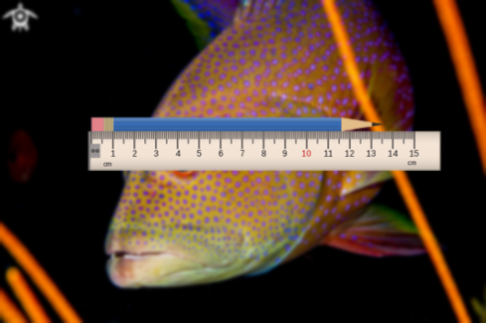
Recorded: 13.5 (cm)
